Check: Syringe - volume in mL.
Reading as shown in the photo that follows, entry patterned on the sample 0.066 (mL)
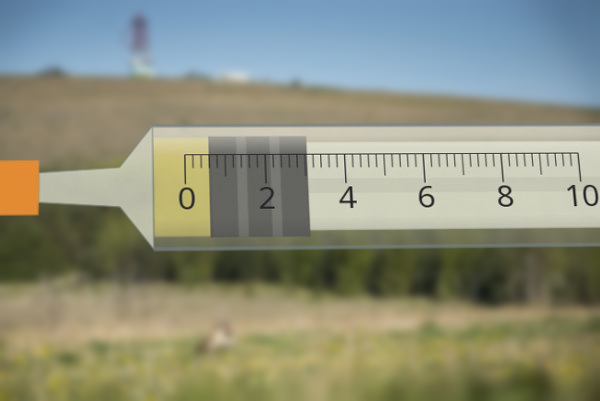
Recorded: 0.6 (mL)
